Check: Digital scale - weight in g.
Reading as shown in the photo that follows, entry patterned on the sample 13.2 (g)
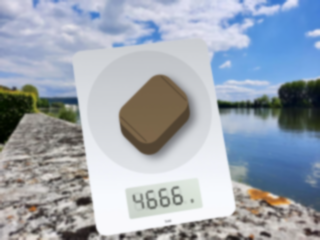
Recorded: 4666 (g)
